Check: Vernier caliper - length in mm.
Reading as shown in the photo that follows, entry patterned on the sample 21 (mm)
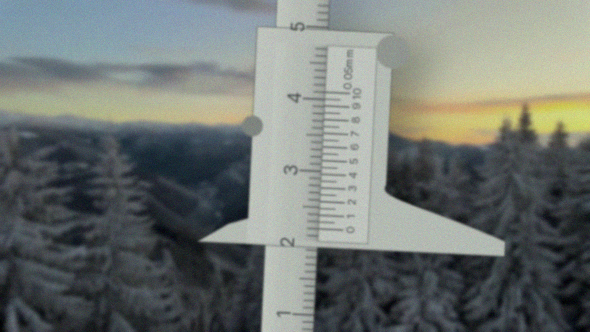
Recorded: 22.0 (mm)
